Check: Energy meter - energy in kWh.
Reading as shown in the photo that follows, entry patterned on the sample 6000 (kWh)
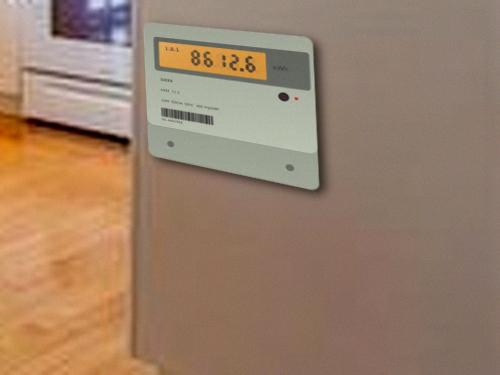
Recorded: 8612.6 (kWh)
